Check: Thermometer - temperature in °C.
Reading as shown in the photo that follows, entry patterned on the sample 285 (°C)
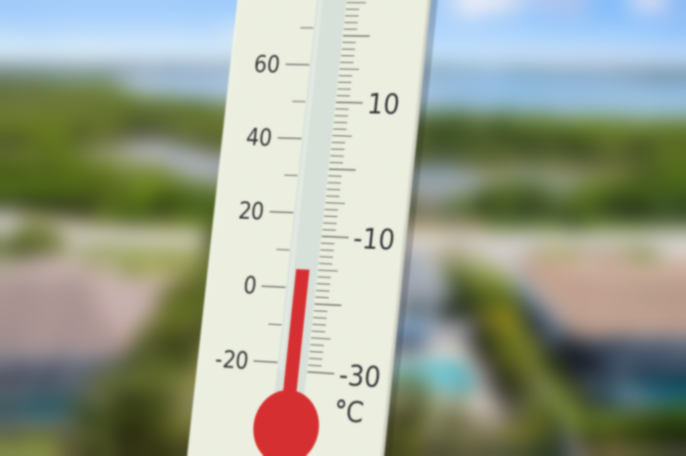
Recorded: -15 (°C)
